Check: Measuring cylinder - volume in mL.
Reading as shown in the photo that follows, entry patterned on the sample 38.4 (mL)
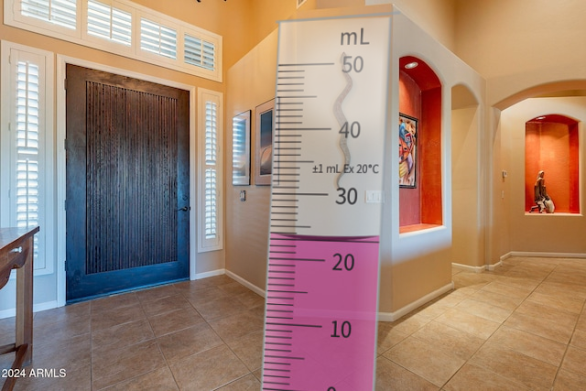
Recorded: 23 (mL)
